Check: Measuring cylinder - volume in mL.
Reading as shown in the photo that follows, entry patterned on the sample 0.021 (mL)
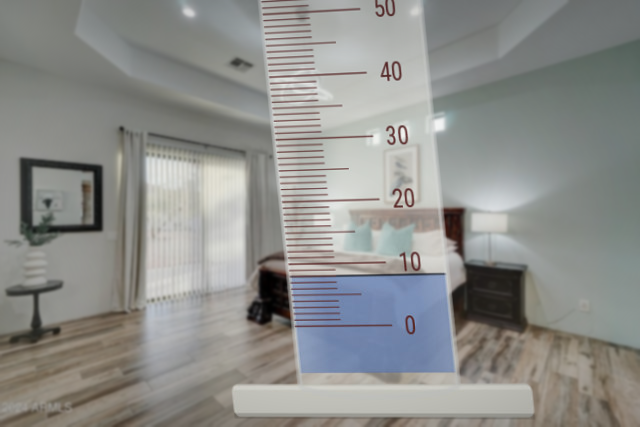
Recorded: 8 (mL)
